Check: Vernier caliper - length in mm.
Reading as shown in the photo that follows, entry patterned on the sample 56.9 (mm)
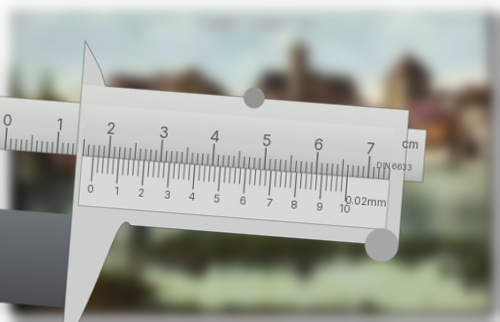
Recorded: 17.0 (mm)
